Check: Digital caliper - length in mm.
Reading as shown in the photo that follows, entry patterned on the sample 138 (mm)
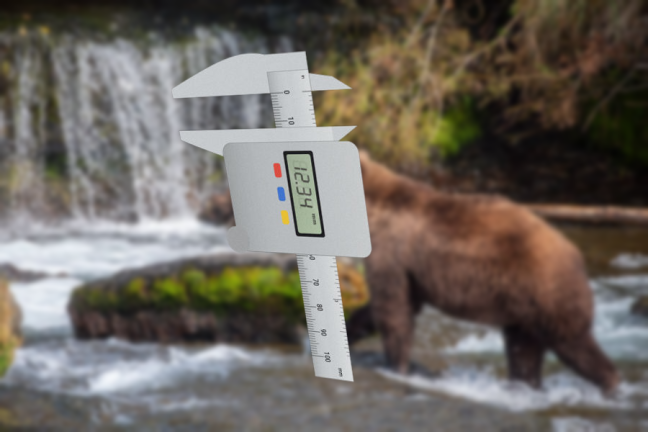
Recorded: 12.34 (mm)
